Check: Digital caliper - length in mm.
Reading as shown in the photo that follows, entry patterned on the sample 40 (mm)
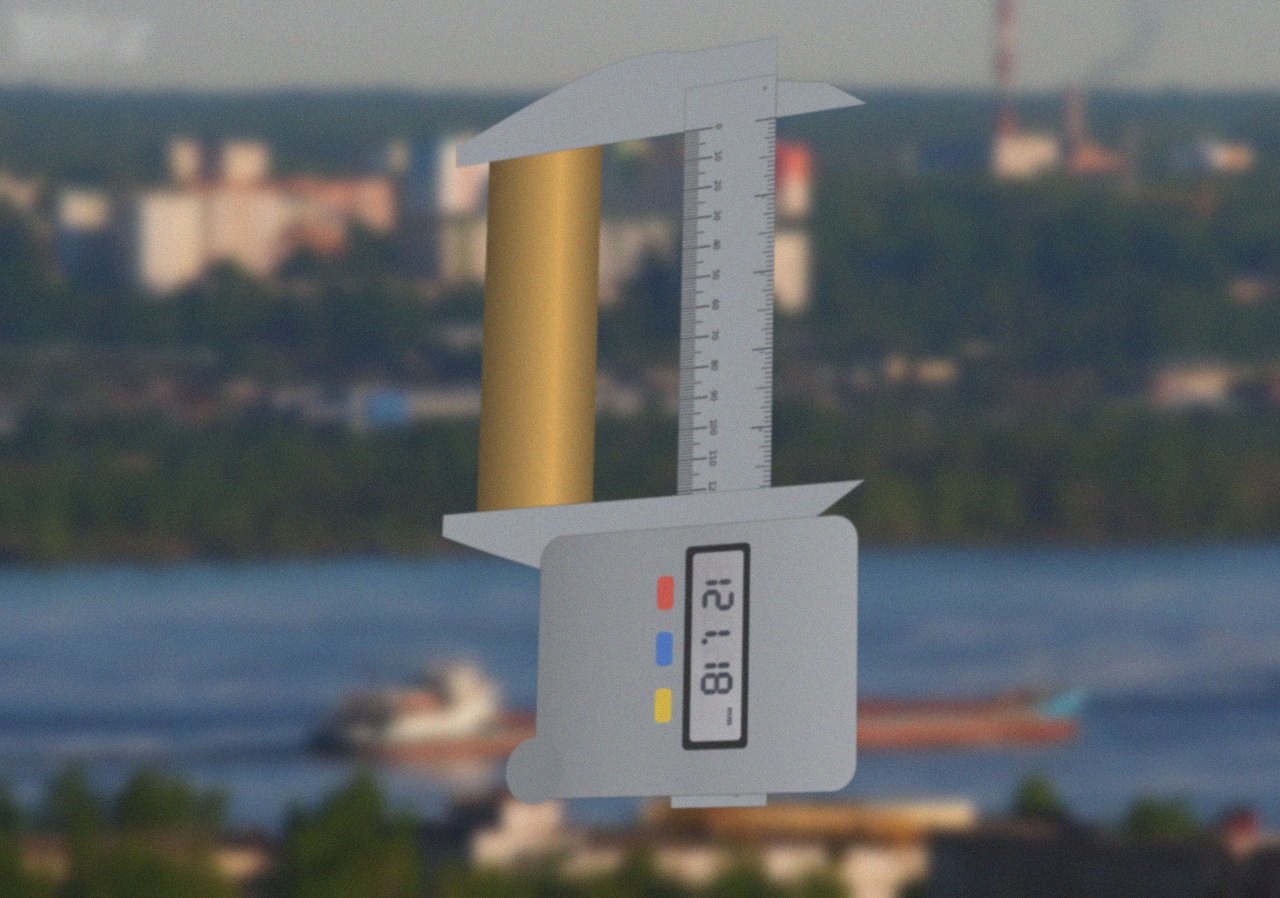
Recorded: 121.18 (mm)
